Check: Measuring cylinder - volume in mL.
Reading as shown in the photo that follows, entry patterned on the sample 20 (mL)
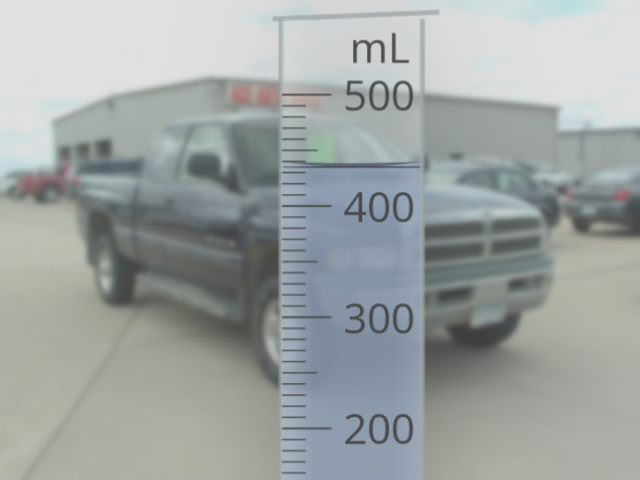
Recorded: 435 (mL)
